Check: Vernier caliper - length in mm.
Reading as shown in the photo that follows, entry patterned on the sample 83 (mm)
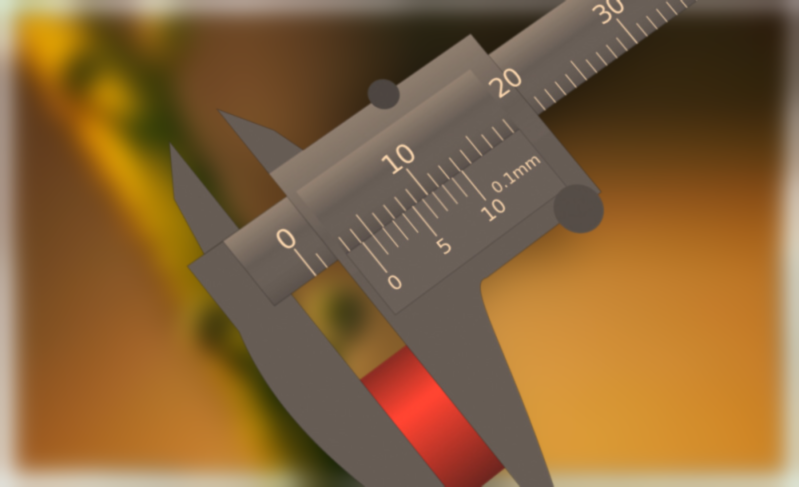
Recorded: 4.1 (mm)
